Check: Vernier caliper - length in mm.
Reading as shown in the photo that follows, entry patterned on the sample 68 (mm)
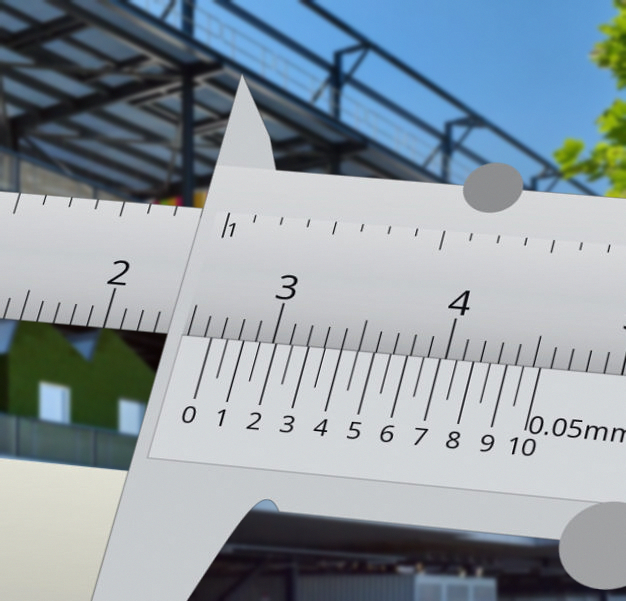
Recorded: 26.4 (mm)
